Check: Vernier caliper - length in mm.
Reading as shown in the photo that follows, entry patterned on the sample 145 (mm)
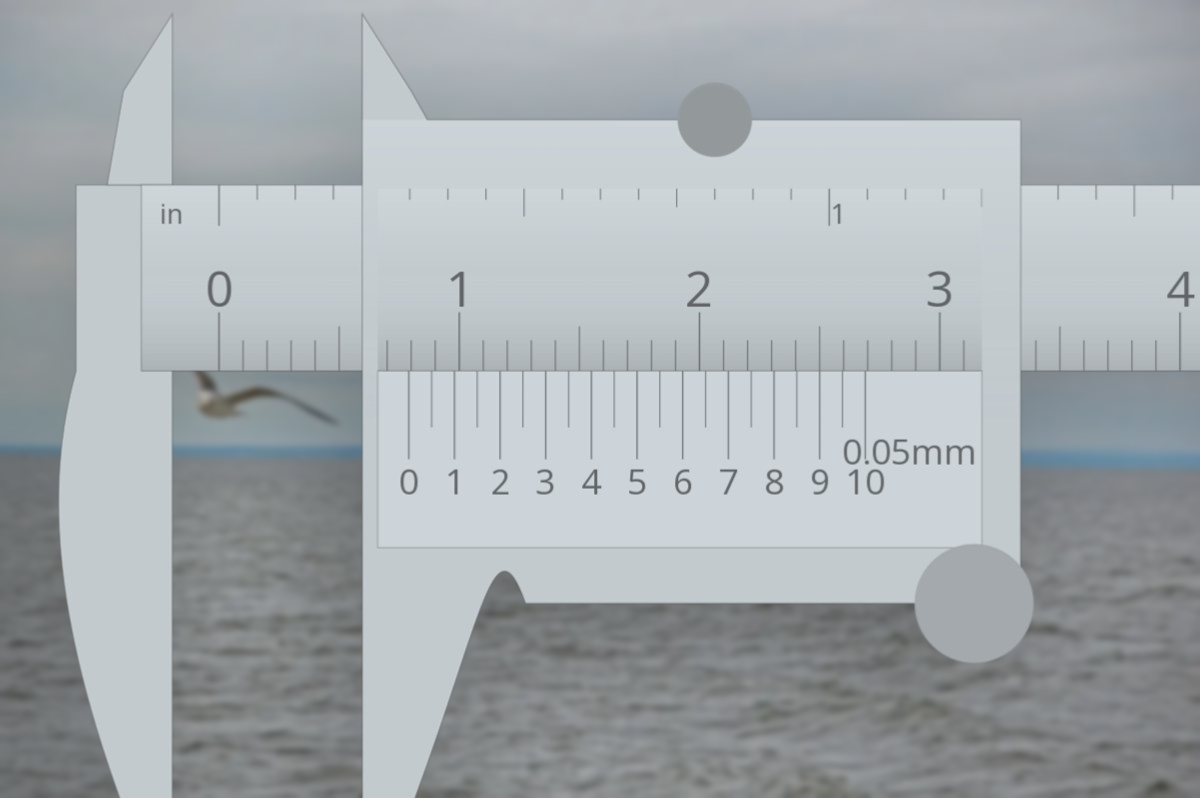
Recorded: 7.9 (mm)
